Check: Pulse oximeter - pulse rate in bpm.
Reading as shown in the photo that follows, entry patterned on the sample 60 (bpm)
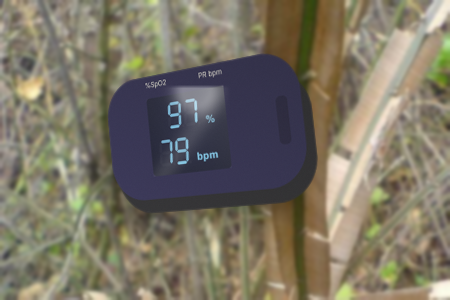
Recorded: 79 (bpm)
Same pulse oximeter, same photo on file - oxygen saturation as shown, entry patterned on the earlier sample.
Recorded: 97 (%)
